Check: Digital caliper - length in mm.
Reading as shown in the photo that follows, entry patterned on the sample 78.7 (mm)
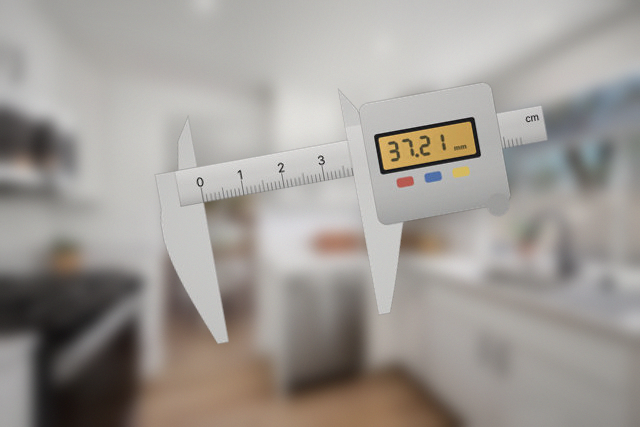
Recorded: 37.21 (mm)
